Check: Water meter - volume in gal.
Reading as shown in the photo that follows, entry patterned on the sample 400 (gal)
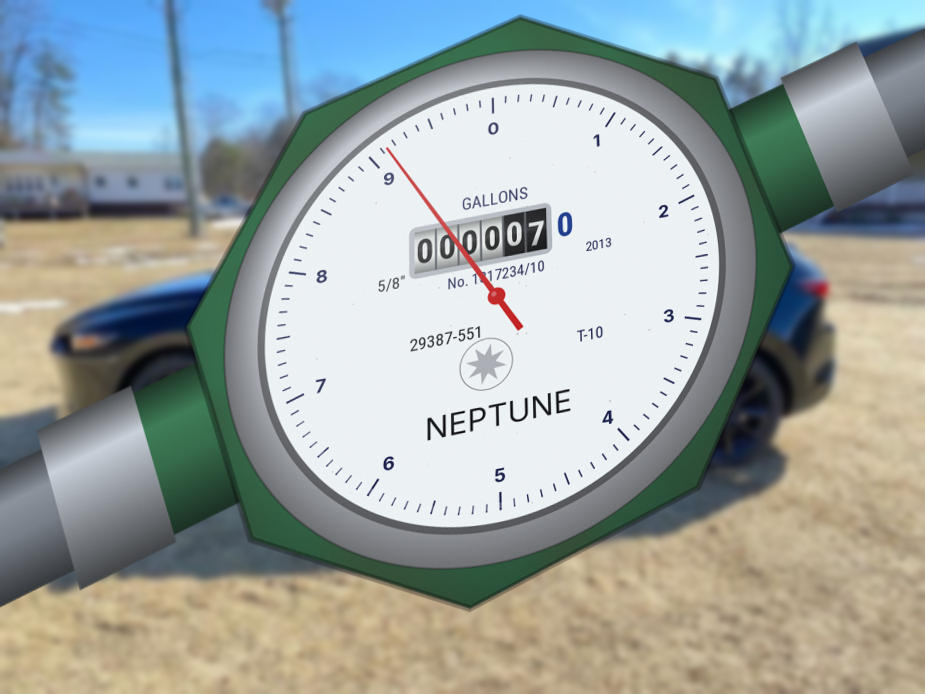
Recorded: 69.1 (gal)
